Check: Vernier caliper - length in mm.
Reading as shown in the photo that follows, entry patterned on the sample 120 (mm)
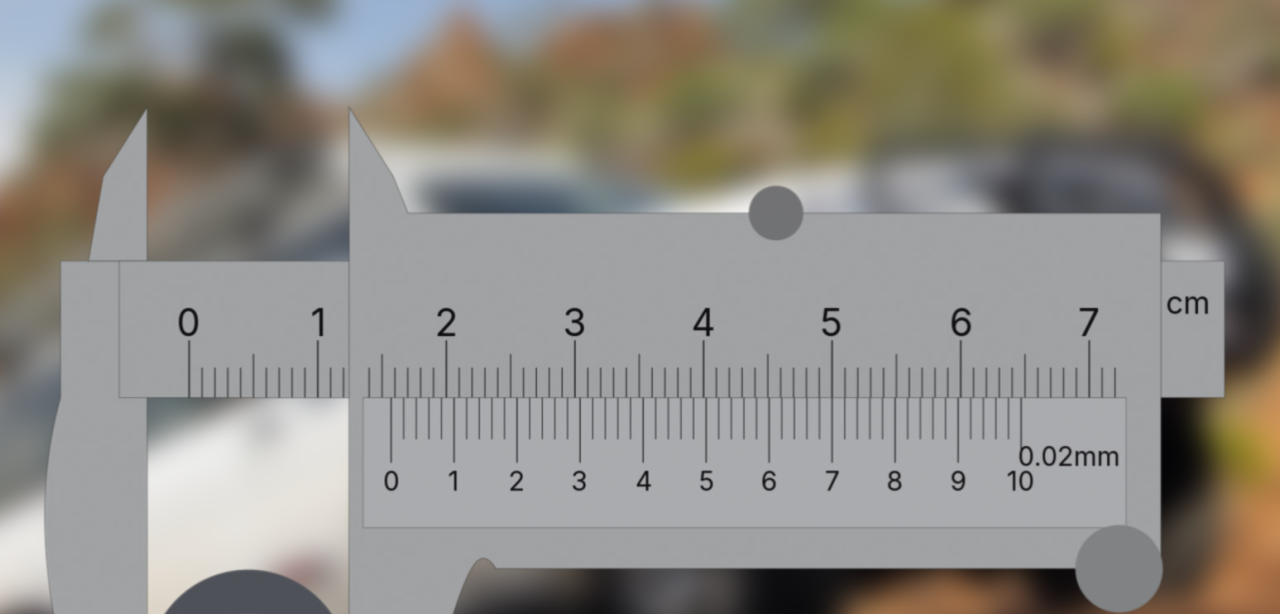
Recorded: 15.7 (mm)
